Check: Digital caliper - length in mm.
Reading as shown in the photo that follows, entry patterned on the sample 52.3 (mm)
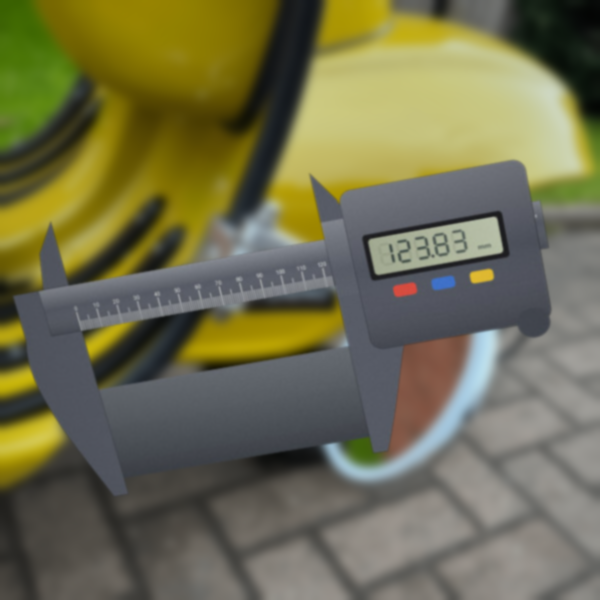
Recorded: 123.83 (mm)
